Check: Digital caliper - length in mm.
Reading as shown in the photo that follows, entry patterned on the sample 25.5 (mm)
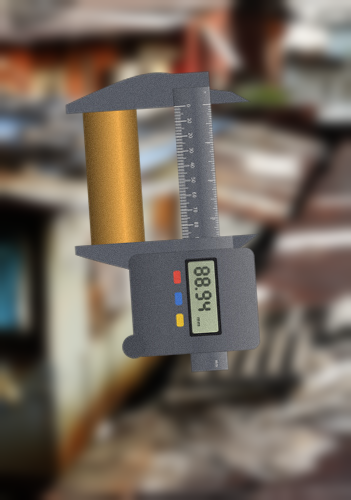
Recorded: 88.94 (mm)
